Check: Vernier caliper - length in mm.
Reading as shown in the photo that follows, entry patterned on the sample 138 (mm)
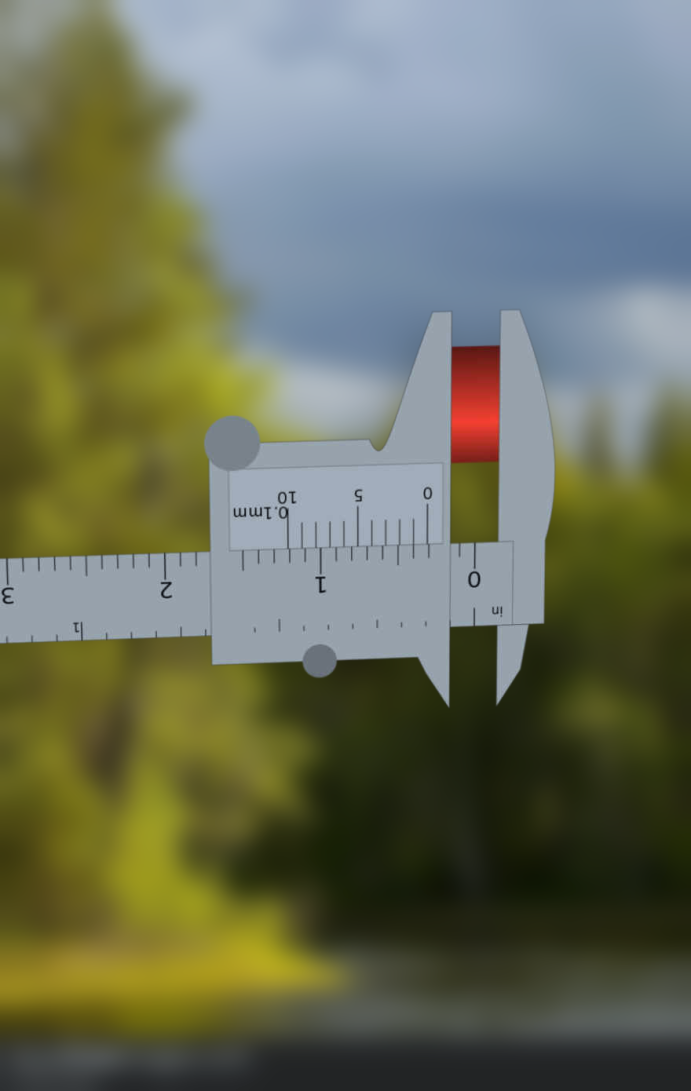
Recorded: 3.1 (mm)
